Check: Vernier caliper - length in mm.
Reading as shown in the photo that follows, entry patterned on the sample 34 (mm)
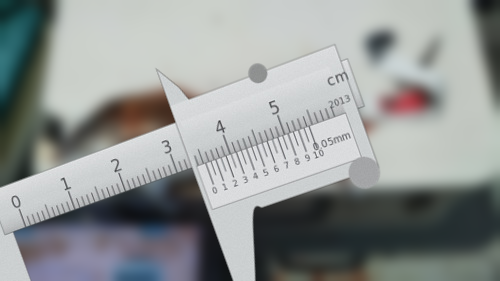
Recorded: 35.4 (mm)
